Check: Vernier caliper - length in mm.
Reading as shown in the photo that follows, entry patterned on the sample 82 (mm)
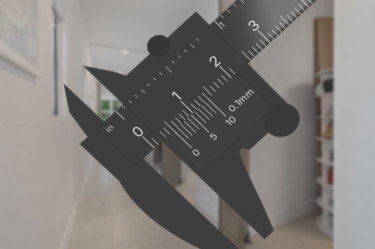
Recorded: 5.0 (mm)
